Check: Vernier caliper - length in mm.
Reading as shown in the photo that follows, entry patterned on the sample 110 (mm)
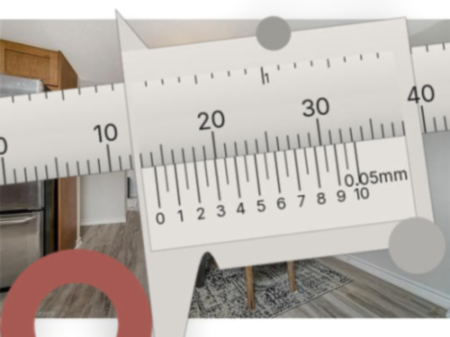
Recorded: 14.2 (mm)
